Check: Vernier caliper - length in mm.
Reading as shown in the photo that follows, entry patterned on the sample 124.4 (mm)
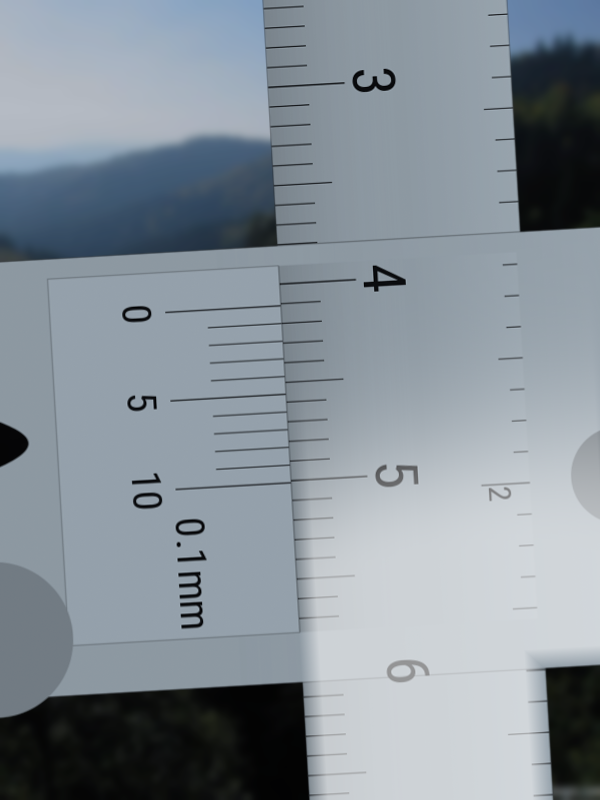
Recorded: 41.1 (mm)
